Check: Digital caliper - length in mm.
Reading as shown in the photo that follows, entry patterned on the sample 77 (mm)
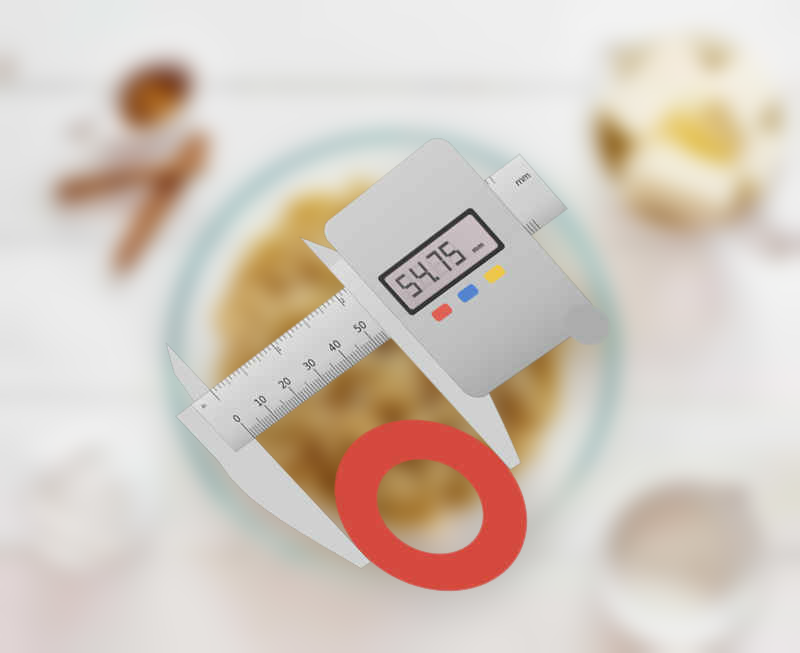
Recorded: 54.75 (mm)
